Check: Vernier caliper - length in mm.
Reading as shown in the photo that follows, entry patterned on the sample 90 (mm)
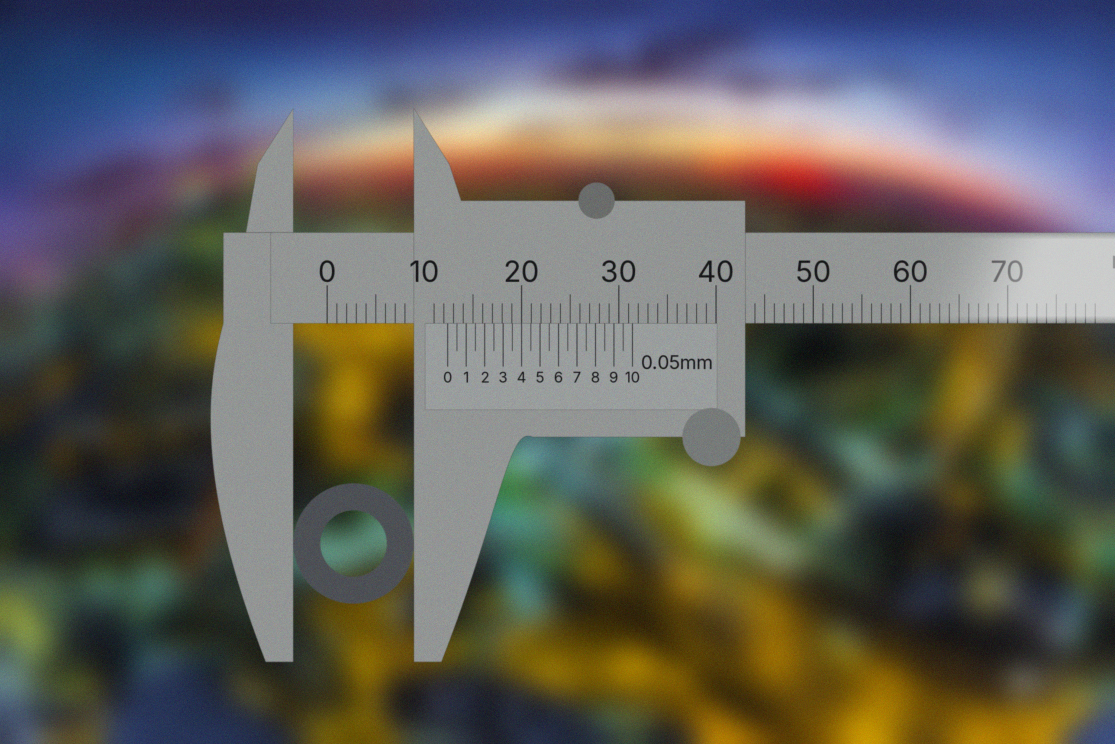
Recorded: 12.4 (mm)
